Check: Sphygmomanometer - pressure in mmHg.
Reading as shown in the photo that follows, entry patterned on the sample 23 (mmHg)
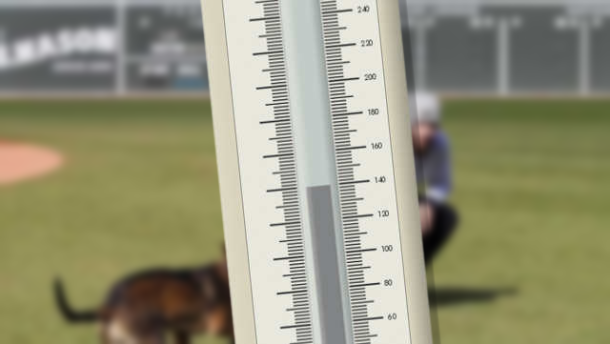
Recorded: 140 (mmHg)
